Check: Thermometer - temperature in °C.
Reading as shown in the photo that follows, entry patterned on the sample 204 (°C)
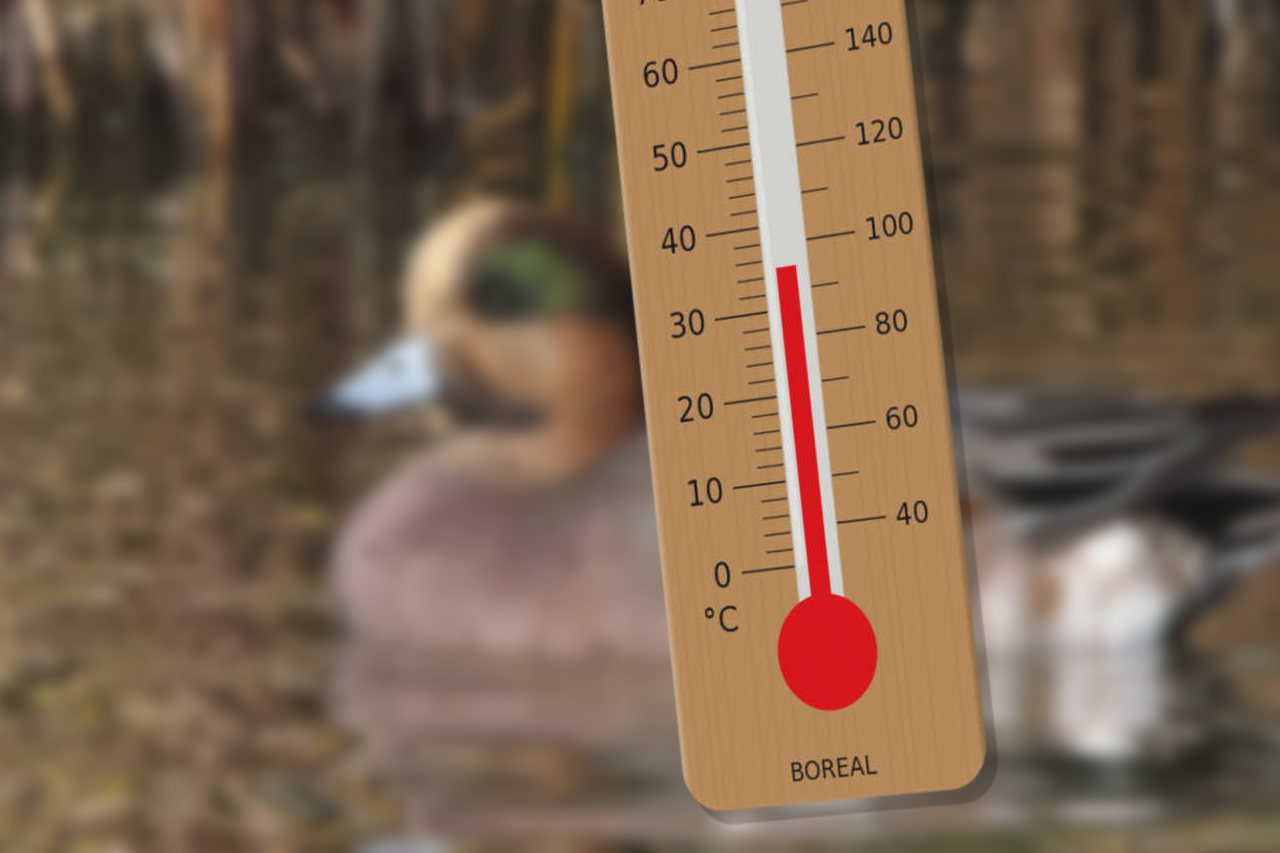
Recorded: 35 (°C)
